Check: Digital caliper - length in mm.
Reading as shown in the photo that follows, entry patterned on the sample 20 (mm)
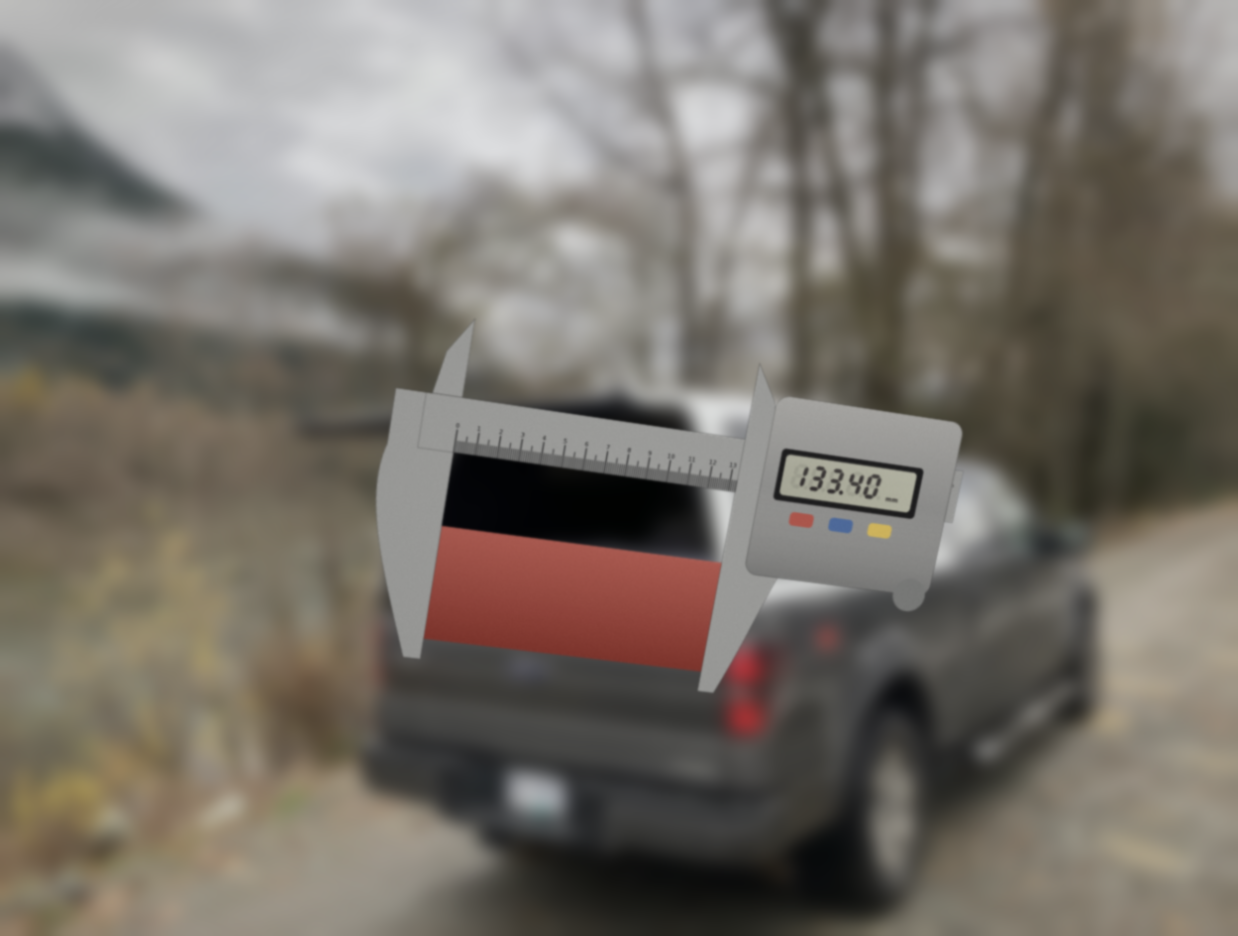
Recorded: 133.40 (mm)
